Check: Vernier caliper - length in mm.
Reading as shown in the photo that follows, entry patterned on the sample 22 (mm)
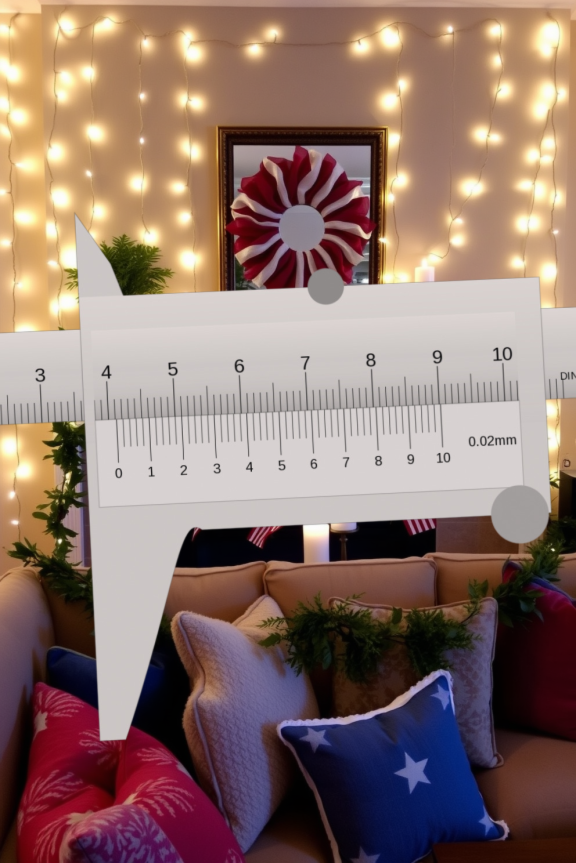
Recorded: 41.2 (mm)
